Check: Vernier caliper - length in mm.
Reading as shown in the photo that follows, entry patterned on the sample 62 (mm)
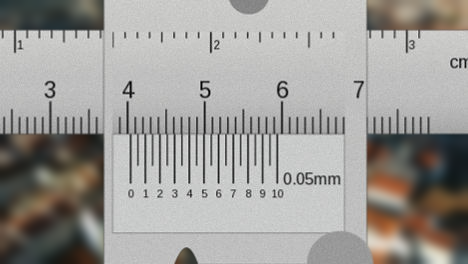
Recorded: 40.4 (mm)
